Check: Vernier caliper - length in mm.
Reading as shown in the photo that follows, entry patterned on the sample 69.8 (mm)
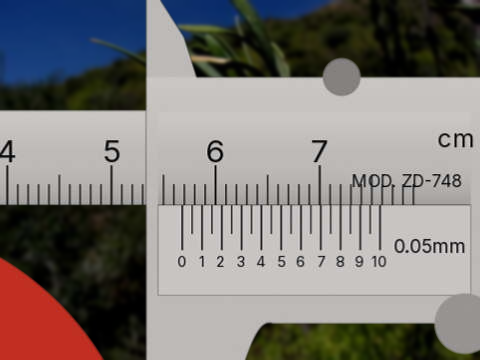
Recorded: 56.8 (mm)
